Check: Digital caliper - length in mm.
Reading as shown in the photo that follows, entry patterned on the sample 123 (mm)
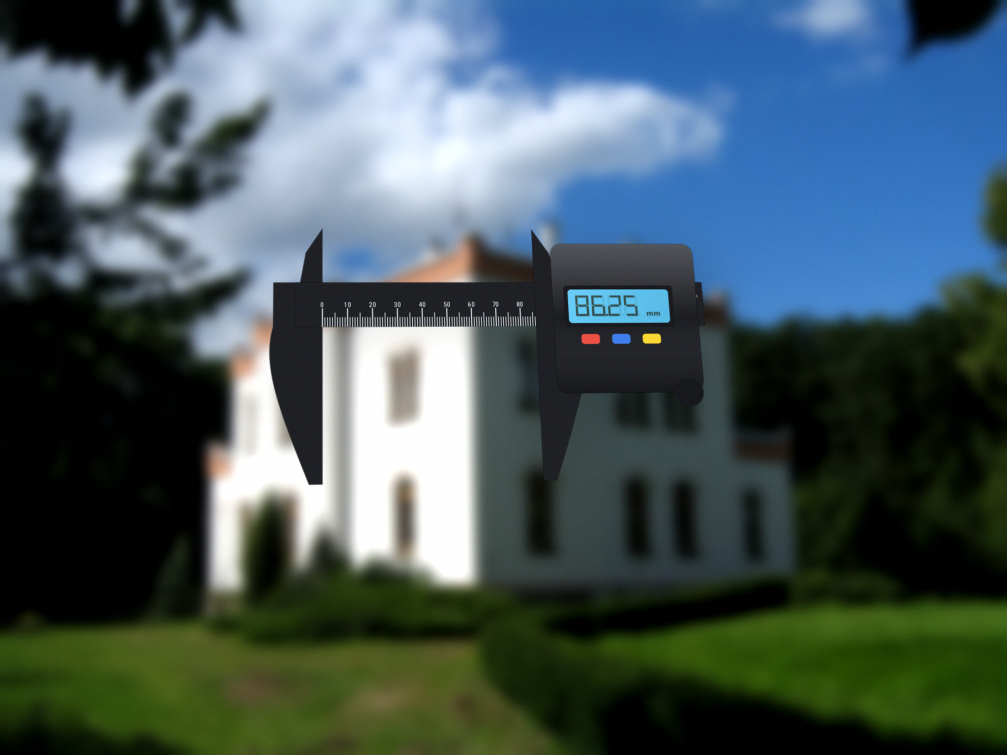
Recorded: 86.25 (mm)
